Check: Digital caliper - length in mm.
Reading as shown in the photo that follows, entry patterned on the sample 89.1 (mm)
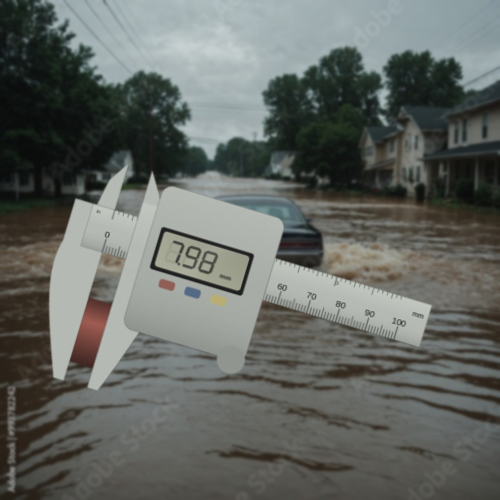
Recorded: 7.98 (mm)
